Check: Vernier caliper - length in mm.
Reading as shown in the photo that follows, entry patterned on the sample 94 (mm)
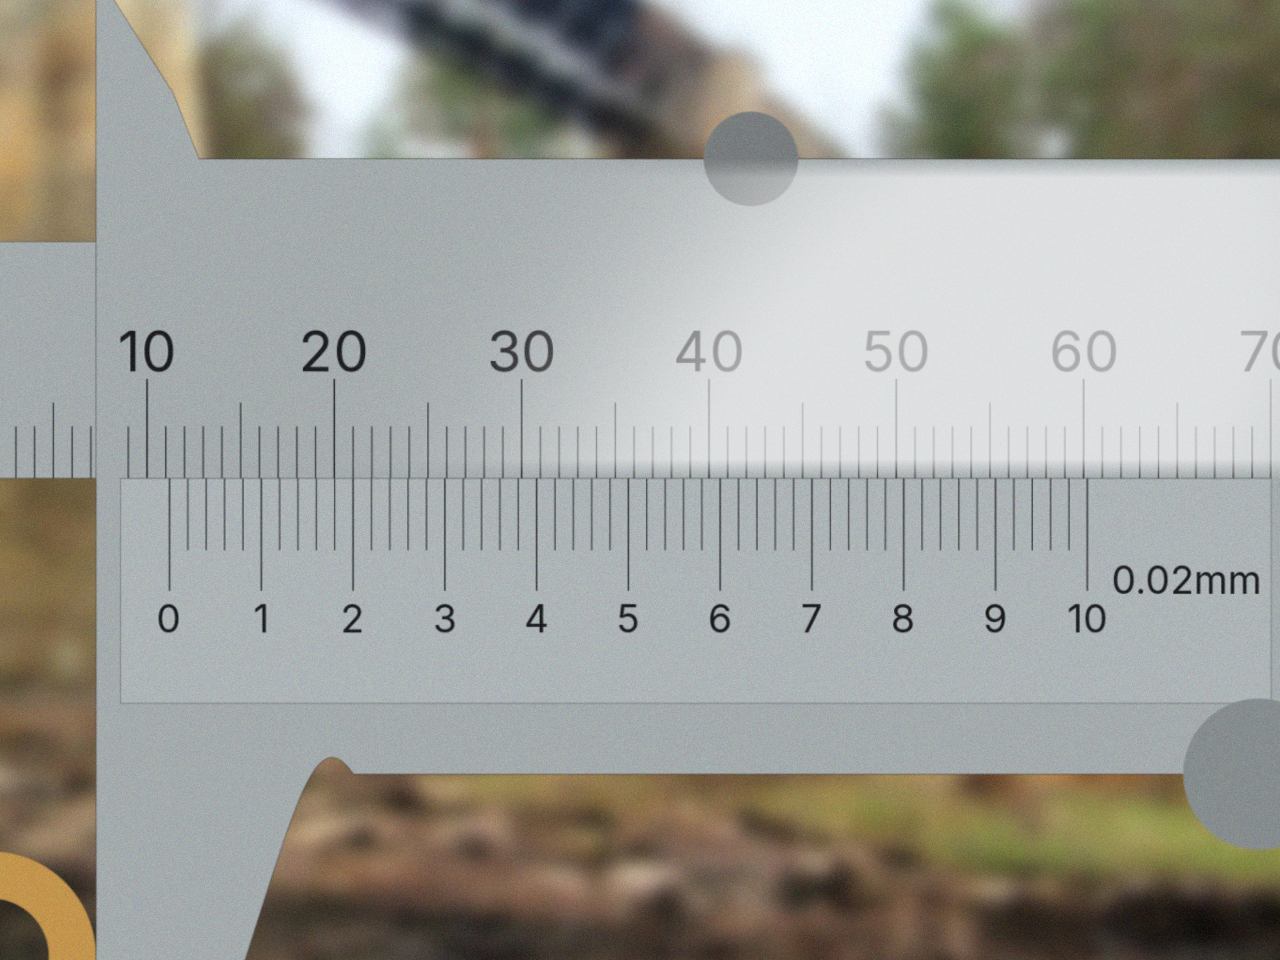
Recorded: 11.2 (mm)
